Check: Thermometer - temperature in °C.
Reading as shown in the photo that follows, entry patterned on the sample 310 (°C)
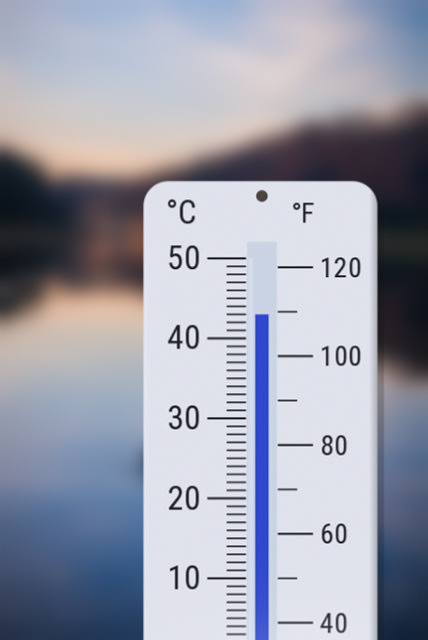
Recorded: 43 (°C)
